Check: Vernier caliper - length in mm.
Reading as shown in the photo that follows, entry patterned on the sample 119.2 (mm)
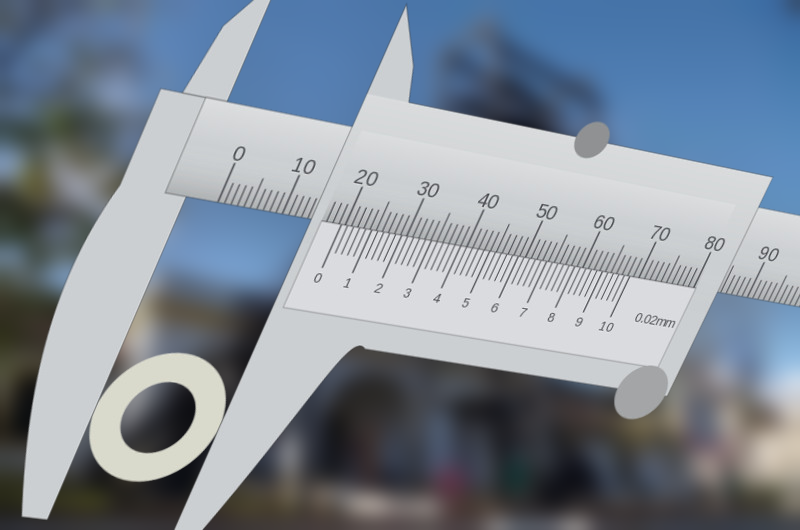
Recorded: 19.4 (mm)
